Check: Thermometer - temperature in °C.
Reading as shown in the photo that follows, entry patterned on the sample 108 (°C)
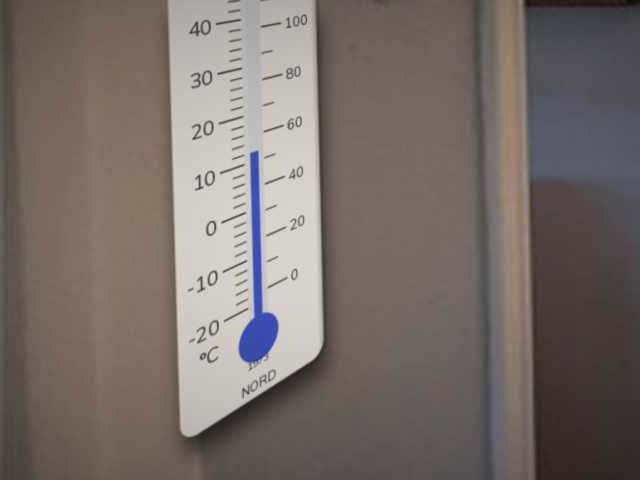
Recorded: 12 (°C)
